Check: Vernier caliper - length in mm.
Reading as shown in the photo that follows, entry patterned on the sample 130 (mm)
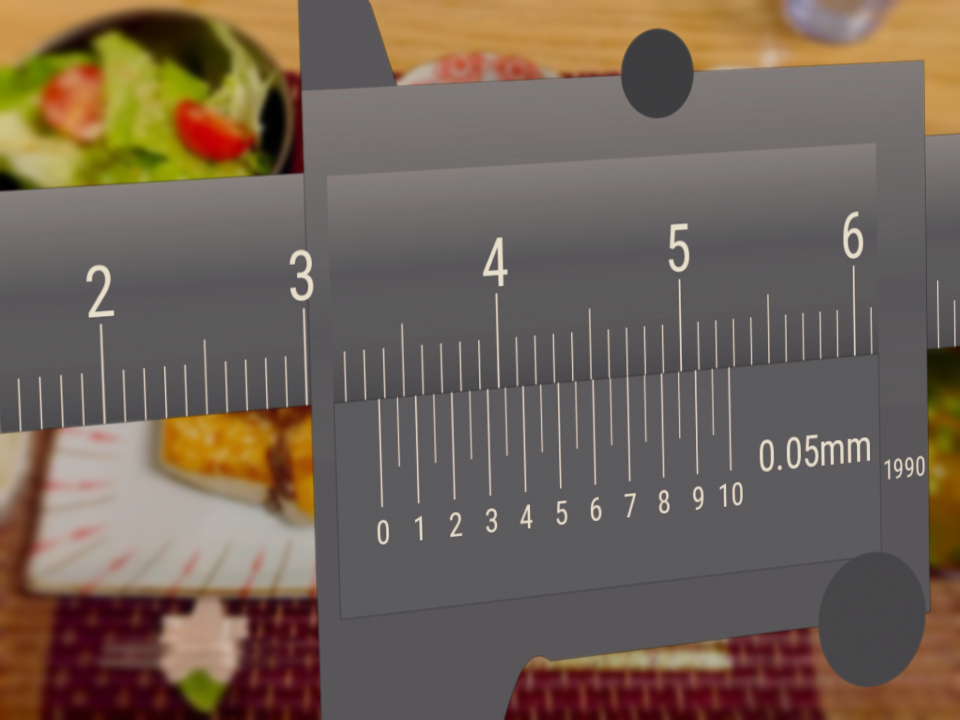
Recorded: 33.7 (mm)
